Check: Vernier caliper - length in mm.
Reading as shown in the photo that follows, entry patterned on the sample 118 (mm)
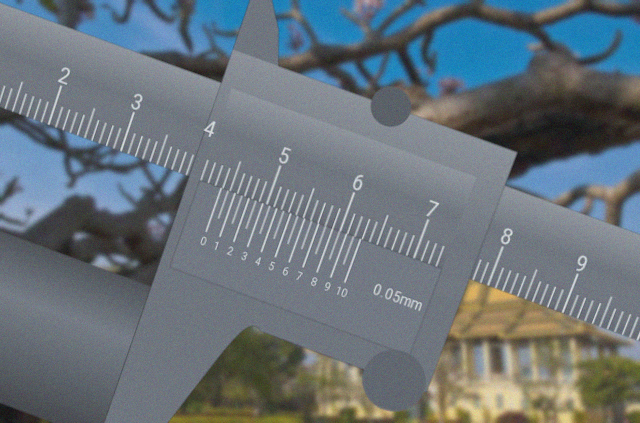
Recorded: 43.8 (mm)
